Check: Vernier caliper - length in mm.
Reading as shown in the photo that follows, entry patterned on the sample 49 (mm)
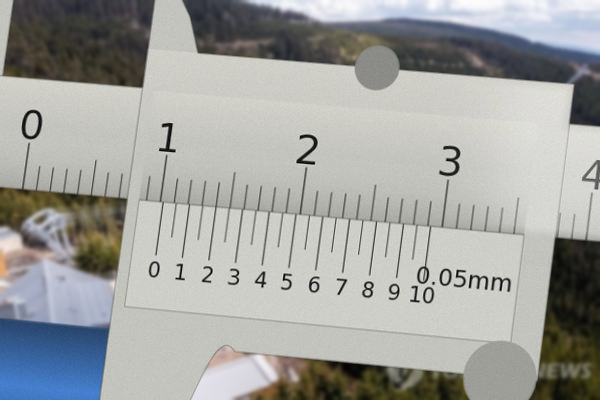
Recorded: 10.2 (mm)
